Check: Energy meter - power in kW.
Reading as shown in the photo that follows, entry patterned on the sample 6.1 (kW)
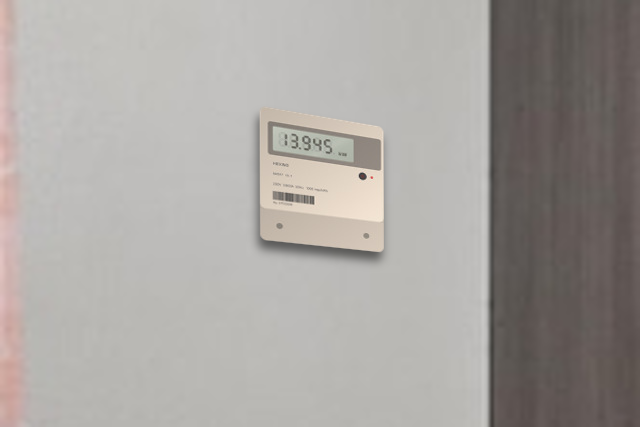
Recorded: 13.945 (kW)
